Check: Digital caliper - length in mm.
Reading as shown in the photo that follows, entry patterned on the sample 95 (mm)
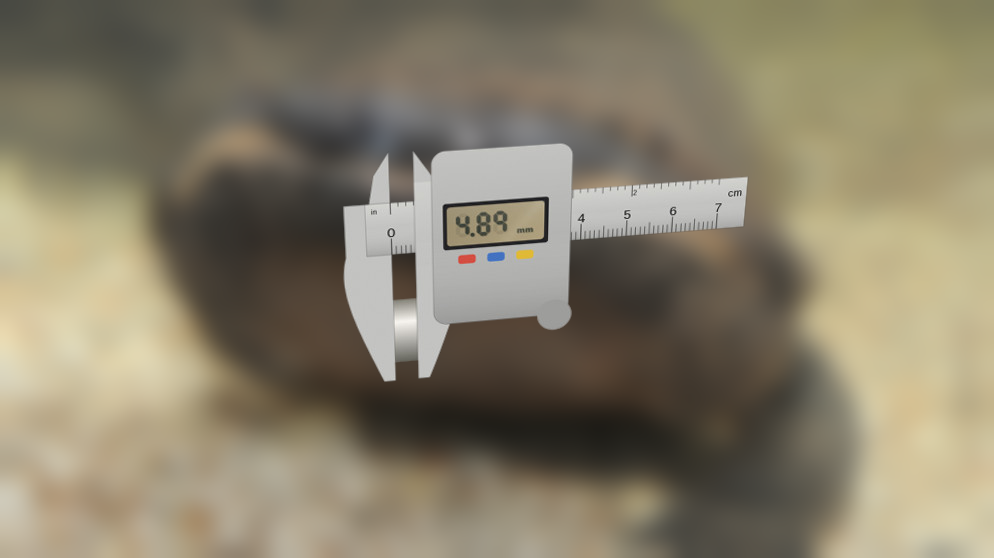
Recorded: 4.89 (mm)
